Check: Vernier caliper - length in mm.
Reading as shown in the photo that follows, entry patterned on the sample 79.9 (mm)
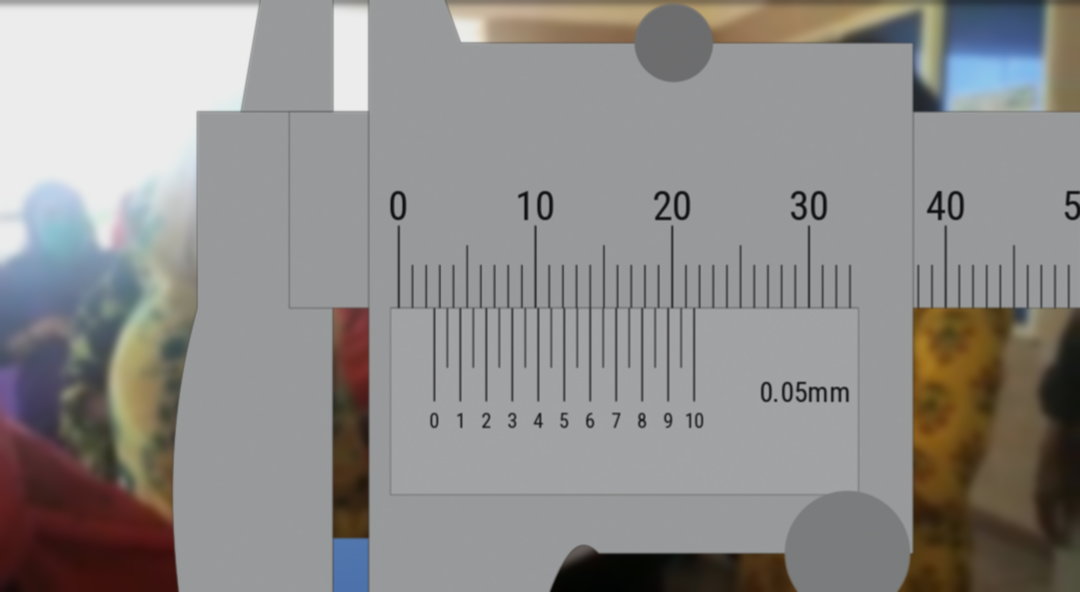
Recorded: 2.6 (mm)
